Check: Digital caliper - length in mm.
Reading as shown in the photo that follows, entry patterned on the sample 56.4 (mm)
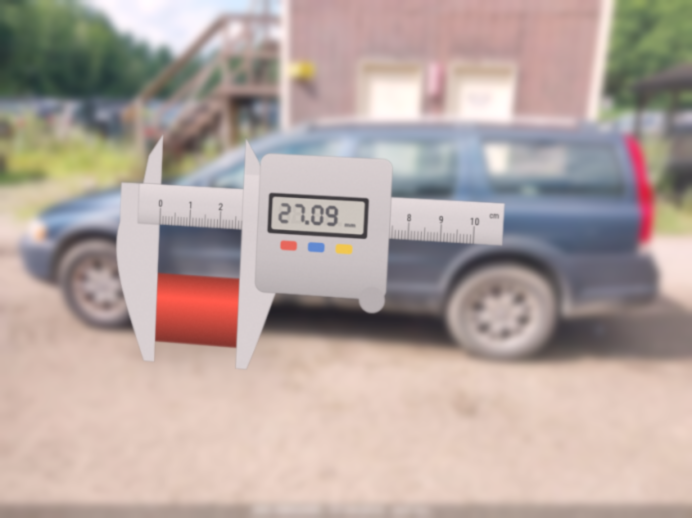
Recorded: 27.09 (mm)
